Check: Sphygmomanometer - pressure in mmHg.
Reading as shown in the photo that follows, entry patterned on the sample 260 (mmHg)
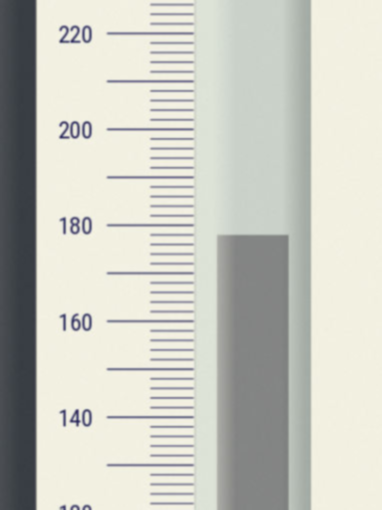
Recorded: 178 (mmHg)
